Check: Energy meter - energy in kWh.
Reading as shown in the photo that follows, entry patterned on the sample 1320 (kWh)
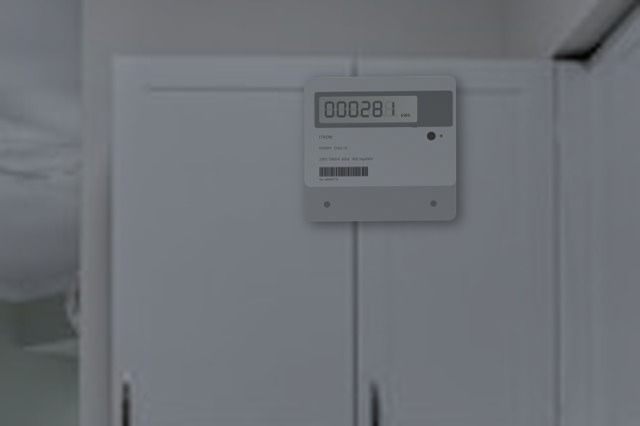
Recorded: 281 (kWh)
